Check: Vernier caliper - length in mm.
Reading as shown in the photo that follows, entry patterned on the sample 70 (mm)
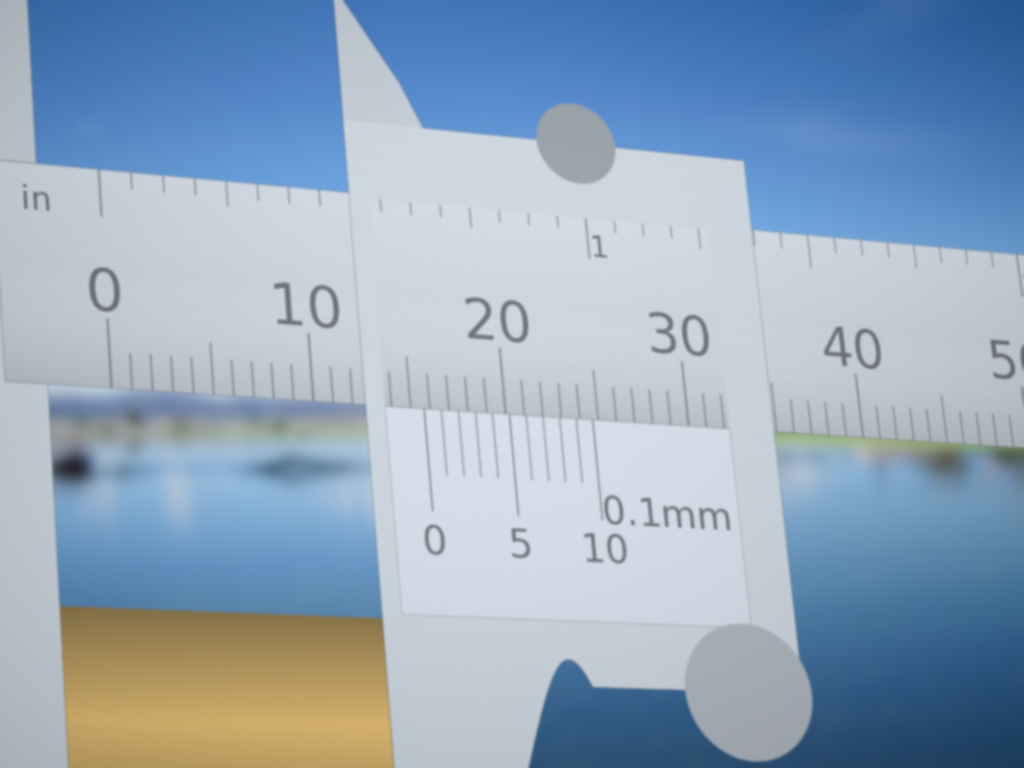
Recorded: 15.7 (mm)
